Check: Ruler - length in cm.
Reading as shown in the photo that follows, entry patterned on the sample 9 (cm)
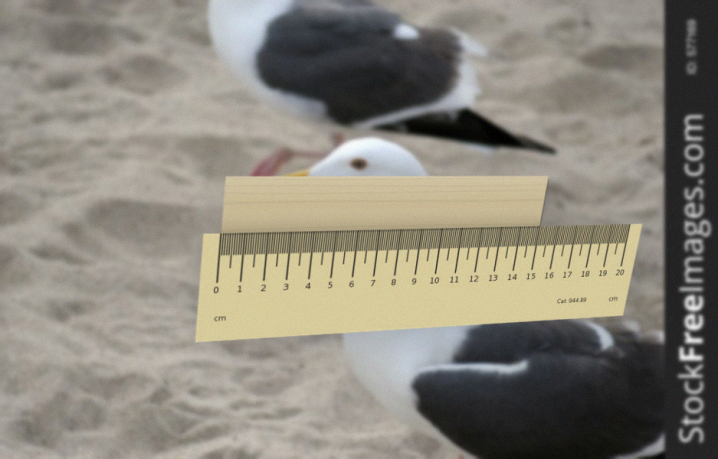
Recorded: 15 (cm)
